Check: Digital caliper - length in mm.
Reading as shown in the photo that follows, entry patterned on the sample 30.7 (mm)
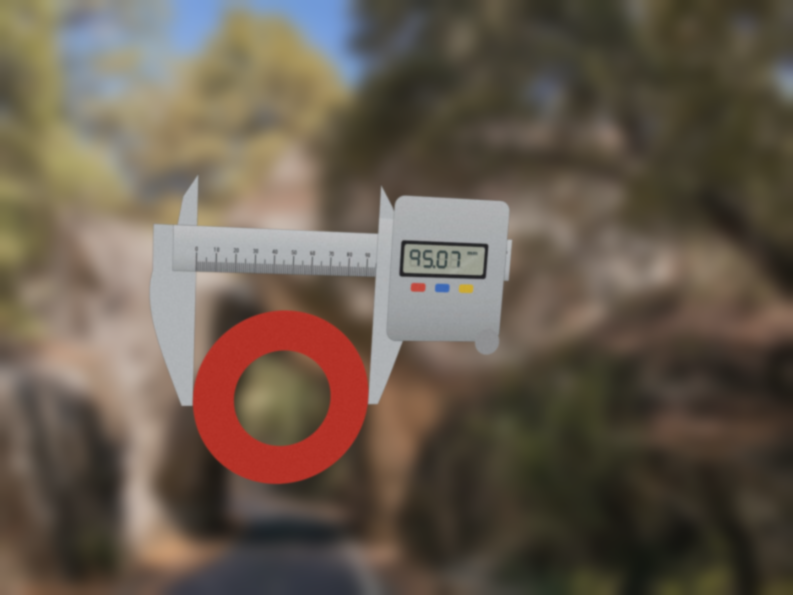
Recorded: 95.07 (mm)
